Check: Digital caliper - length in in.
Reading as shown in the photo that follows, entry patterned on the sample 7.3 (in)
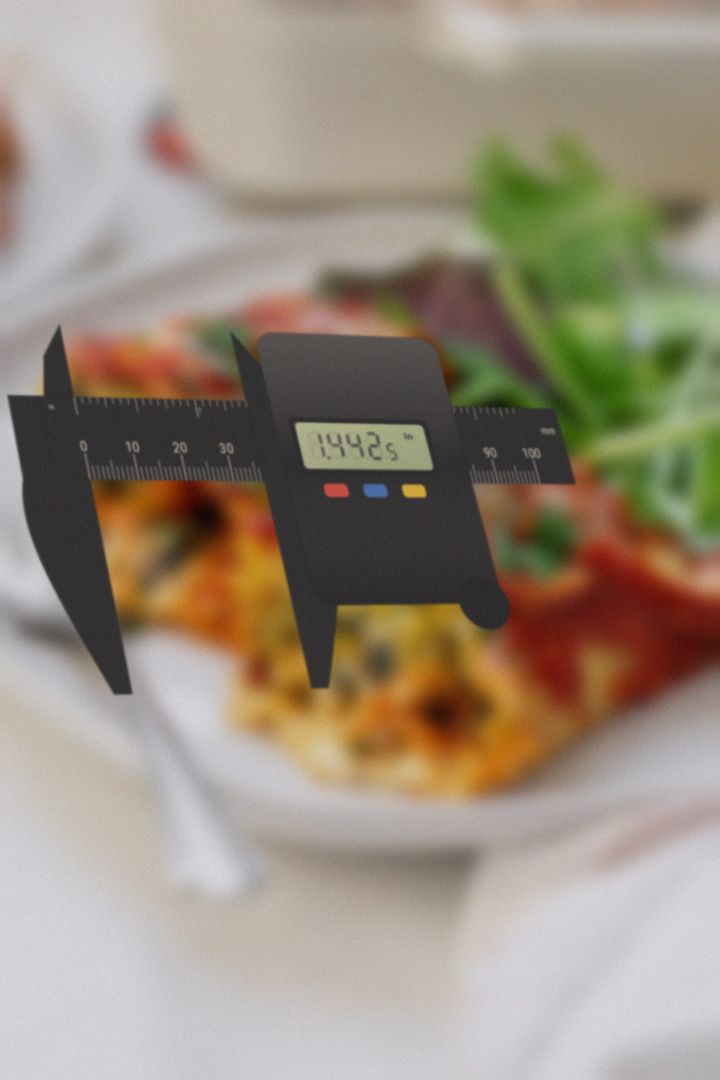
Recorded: 1.4425 (in)
